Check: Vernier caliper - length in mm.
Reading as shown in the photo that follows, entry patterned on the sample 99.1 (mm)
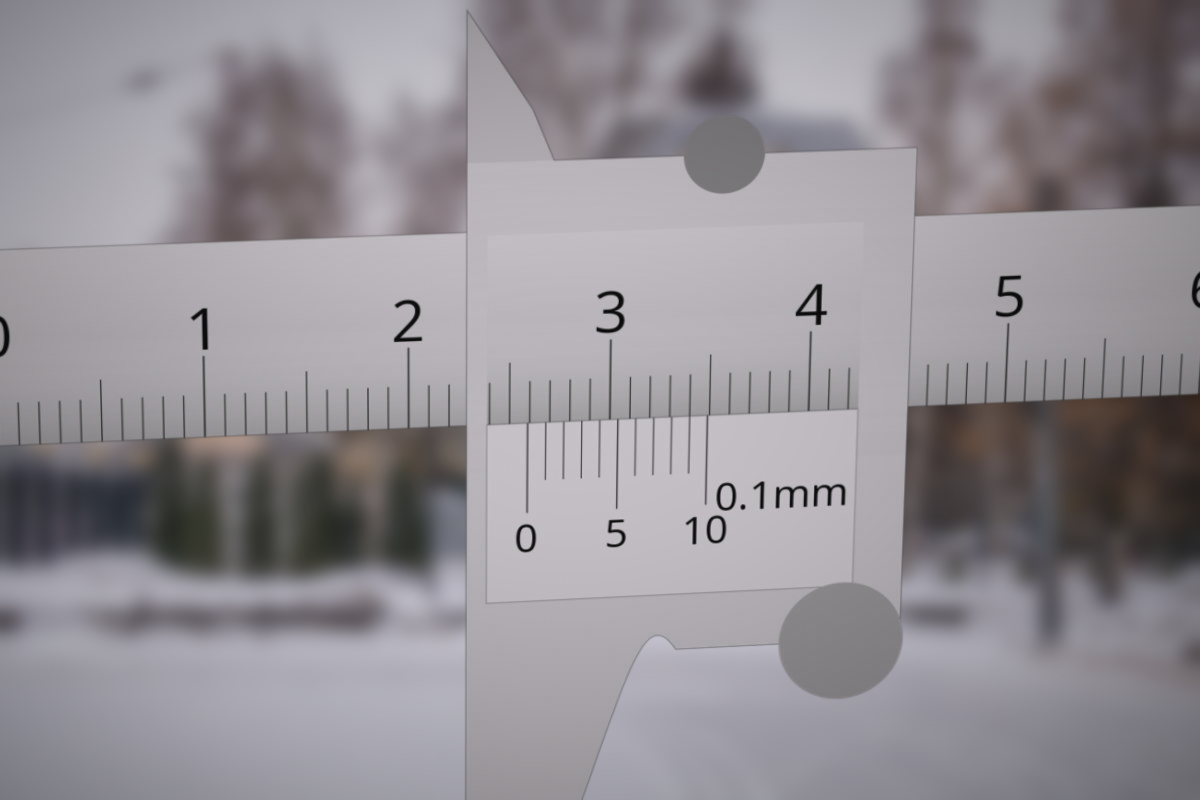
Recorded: 25.9 (mm)
